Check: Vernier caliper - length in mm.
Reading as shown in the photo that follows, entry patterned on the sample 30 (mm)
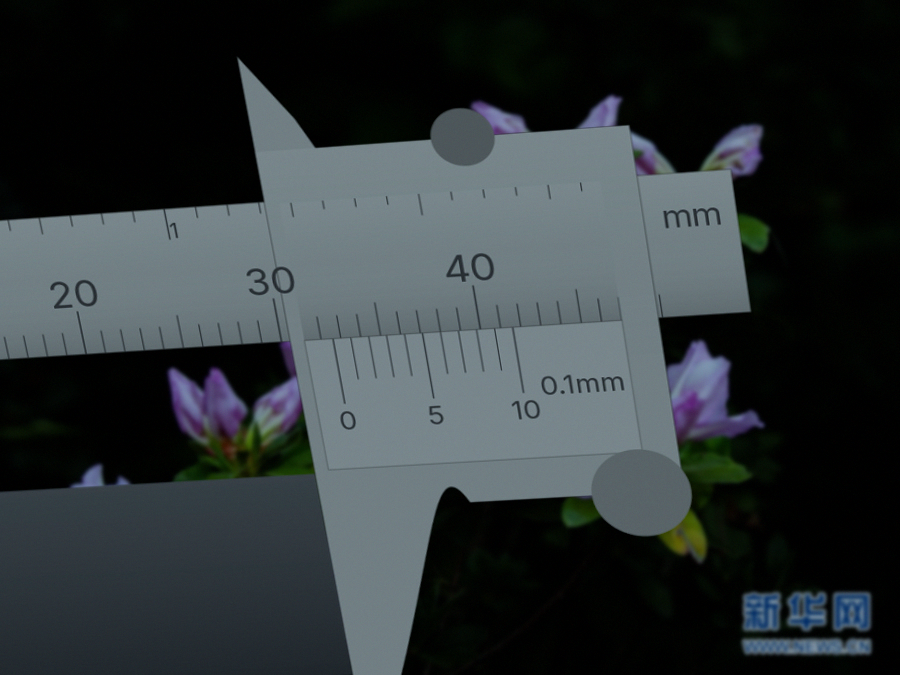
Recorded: 32.6 (mm)
